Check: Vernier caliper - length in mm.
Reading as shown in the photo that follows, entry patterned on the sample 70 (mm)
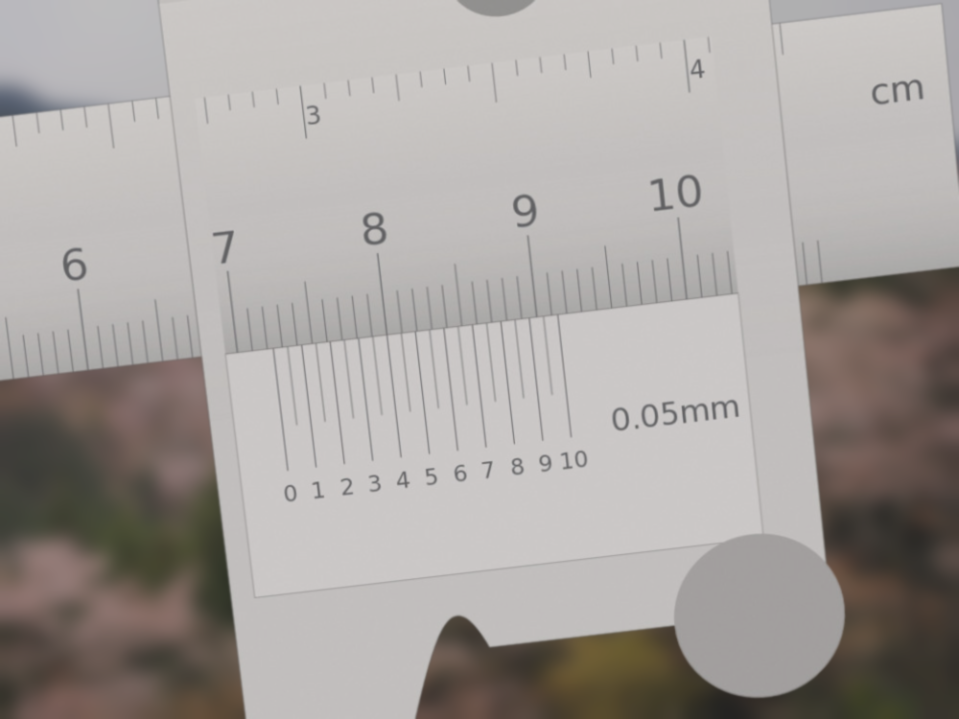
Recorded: 72.4 (mm)
